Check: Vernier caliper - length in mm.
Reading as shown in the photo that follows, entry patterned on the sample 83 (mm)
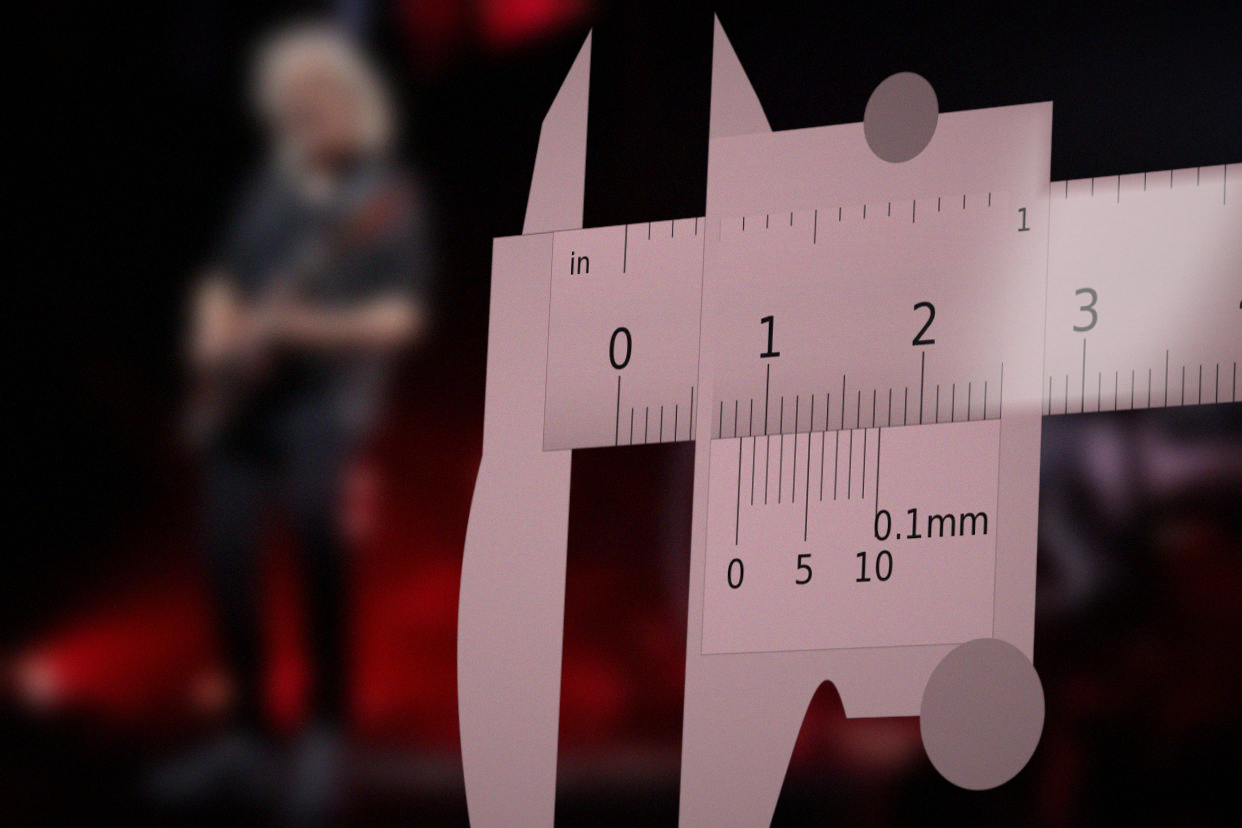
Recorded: 8.4 (mm)
